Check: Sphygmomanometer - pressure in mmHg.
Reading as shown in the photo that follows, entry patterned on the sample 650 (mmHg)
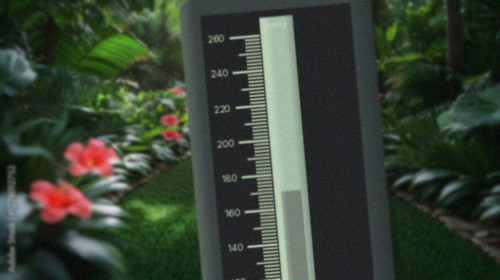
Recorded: 170 (mmHg)
